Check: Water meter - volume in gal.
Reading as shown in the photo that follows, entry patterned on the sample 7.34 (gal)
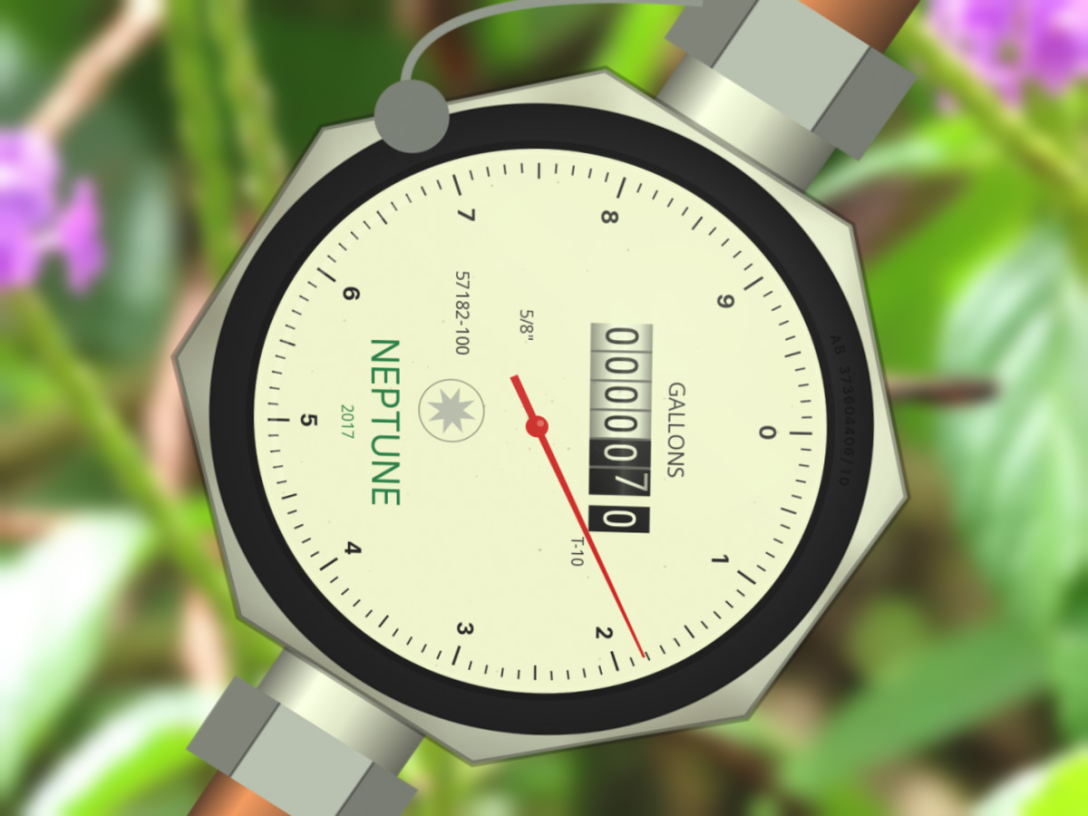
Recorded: 71.8 (gal)
